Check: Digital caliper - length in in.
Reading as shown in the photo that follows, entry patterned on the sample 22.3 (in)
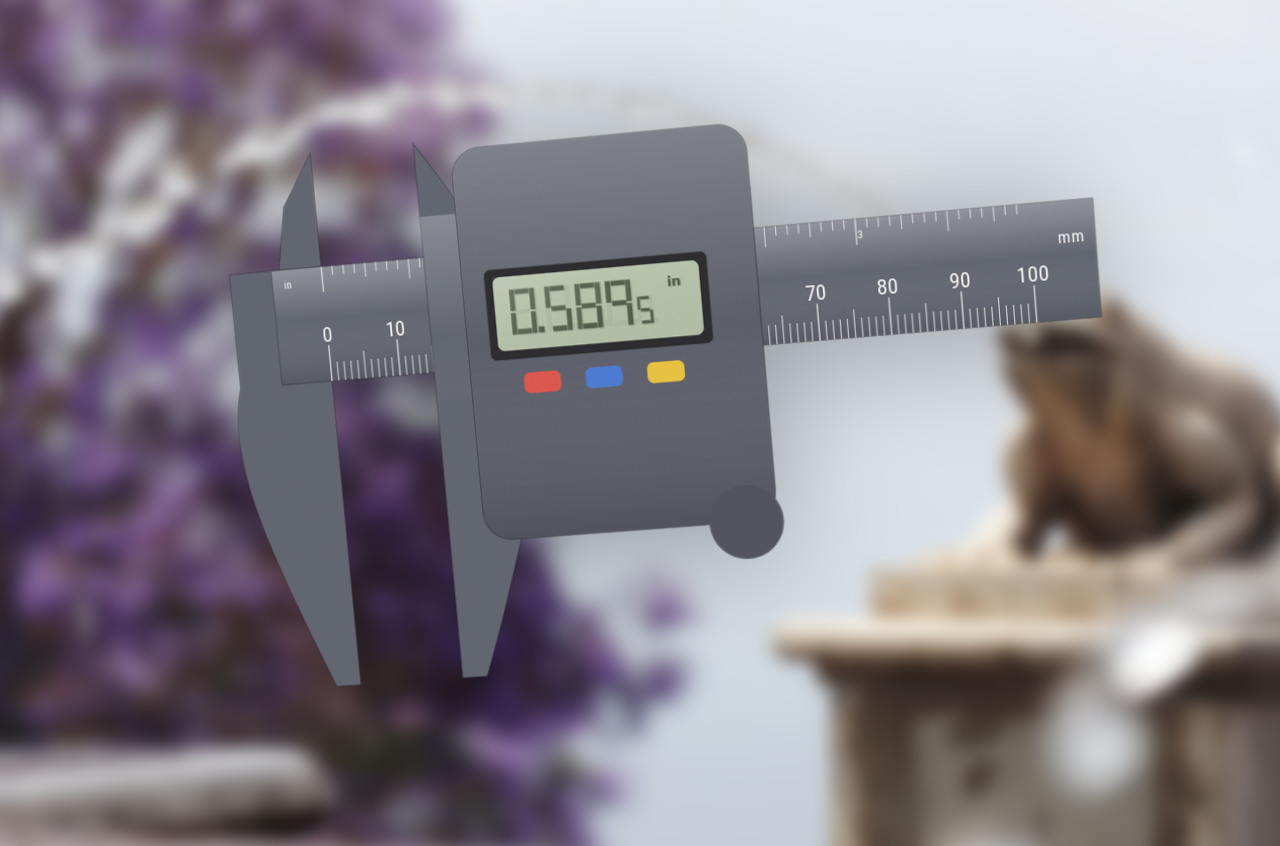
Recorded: 0.5895 (in)
